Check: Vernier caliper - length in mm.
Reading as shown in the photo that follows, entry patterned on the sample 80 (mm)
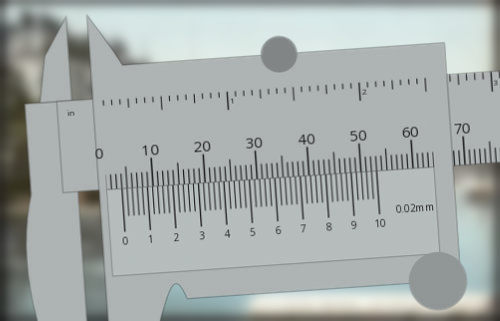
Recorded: 4.0 (mm)
